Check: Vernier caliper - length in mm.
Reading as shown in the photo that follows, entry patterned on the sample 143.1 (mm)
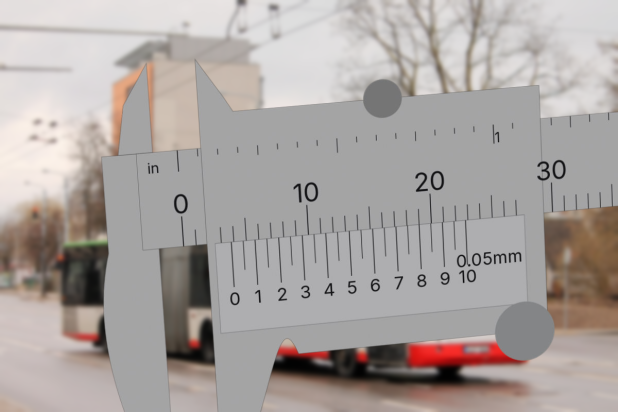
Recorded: 3.8 (mm)
